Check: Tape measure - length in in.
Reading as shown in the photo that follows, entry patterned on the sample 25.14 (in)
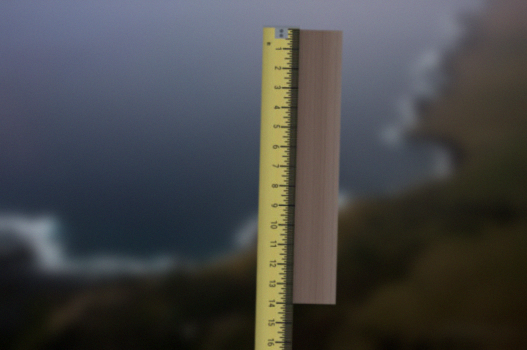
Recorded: 14 (in)
